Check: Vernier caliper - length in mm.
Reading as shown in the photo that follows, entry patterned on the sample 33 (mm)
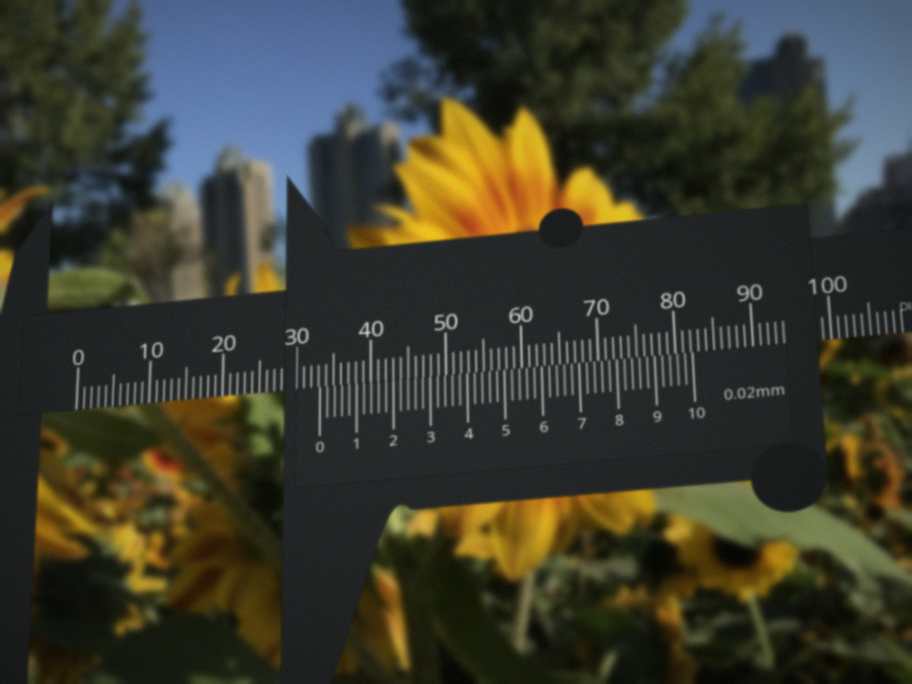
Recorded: 33.2 (mm)
